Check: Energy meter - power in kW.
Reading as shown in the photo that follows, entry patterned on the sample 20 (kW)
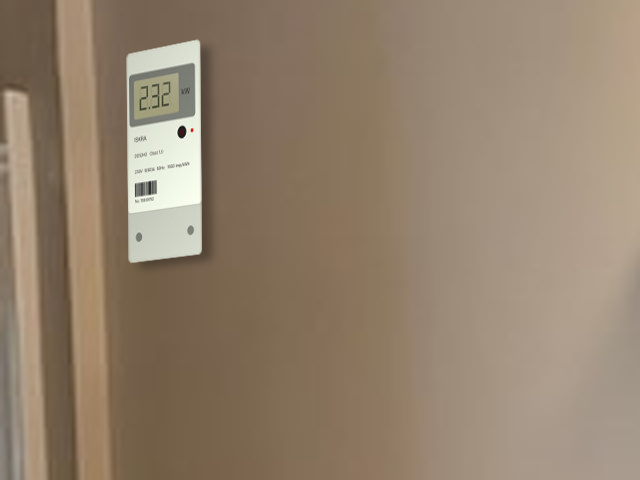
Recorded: 2.32 (kW)
